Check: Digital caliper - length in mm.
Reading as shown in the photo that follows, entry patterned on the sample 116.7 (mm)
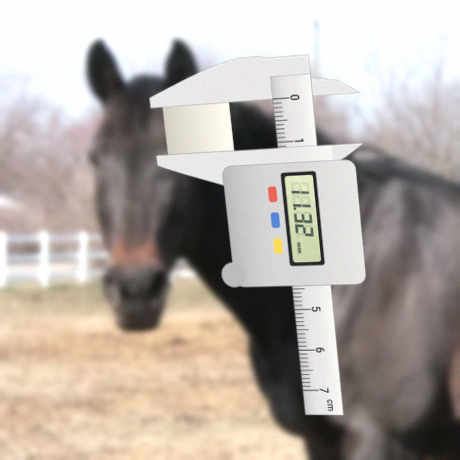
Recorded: 11.32 (mm)
